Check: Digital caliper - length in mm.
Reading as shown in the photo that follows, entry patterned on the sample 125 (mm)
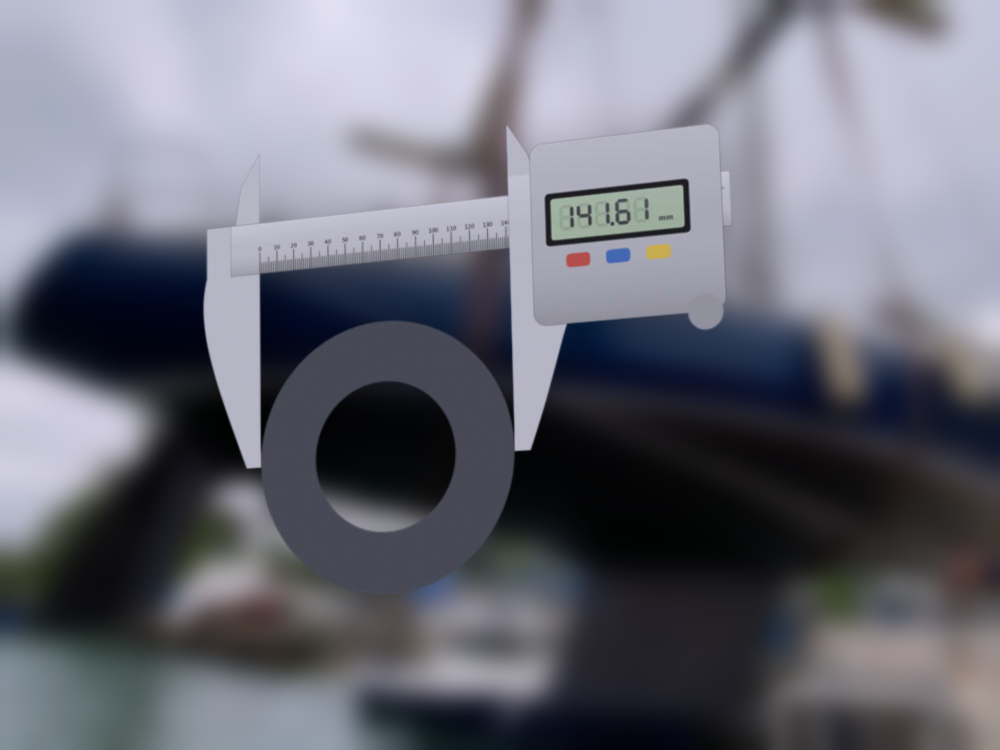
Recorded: 141.61 (mm)
